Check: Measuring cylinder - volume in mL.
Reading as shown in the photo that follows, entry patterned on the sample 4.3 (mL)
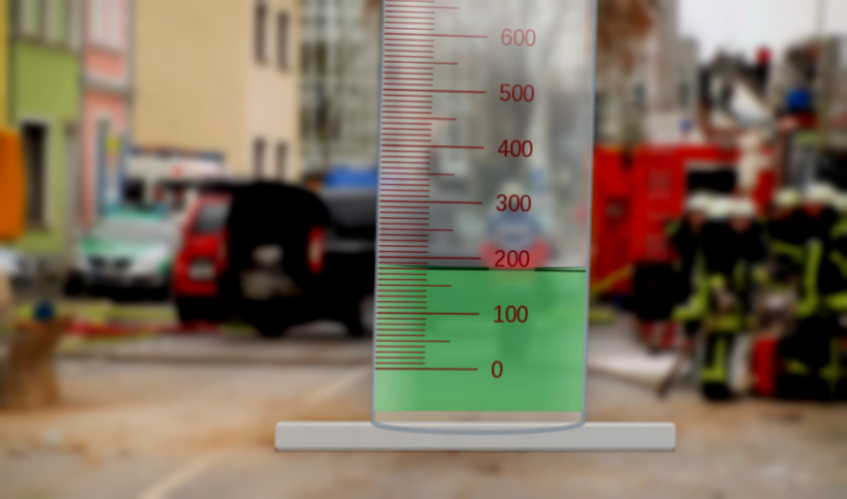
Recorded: 180 (mL)
